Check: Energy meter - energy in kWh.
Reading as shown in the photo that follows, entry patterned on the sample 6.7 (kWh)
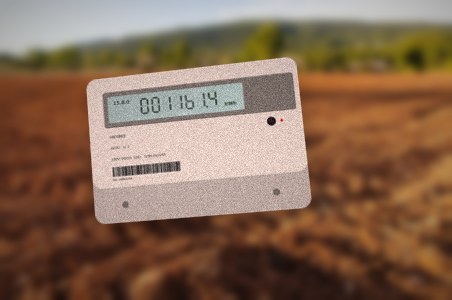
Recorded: 1161.4 (kWh)
